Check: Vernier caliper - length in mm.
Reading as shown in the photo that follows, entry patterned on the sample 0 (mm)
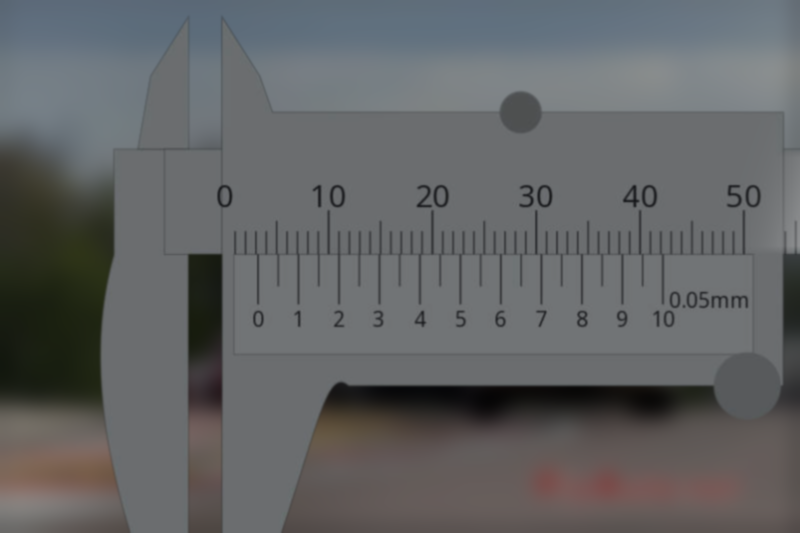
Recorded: 3.2 (mm)
